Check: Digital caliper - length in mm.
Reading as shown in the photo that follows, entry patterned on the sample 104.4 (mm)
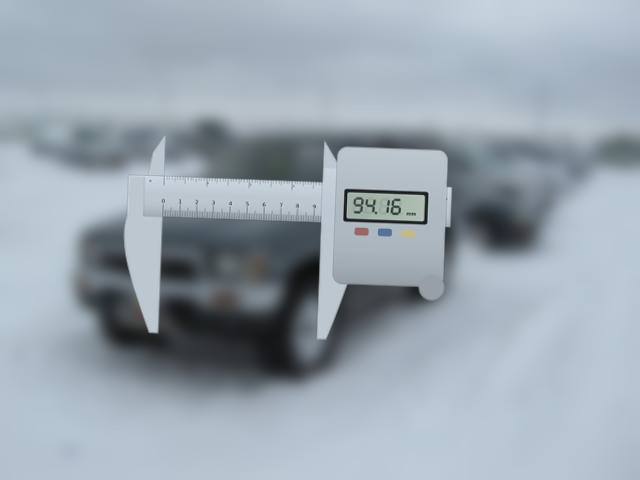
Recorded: 94.16 (mm)
